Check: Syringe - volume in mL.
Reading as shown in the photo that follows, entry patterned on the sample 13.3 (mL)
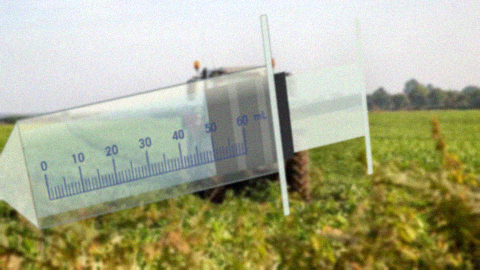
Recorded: 50 (mL)
